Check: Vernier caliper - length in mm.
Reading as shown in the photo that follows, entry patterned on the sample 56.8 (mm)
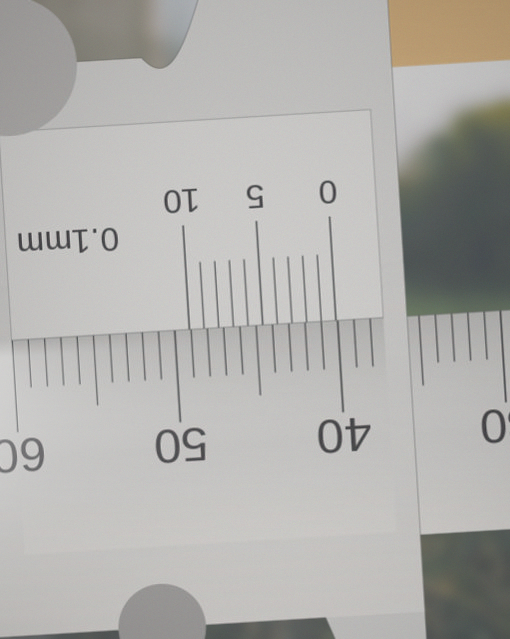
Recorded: 40.1 (mm)
